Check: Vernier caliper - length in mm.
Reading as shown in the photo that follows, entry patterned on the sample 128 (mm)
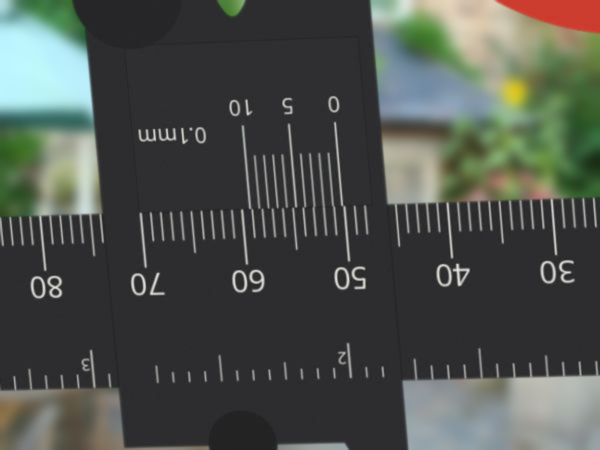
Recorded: 50.2 (mm)
